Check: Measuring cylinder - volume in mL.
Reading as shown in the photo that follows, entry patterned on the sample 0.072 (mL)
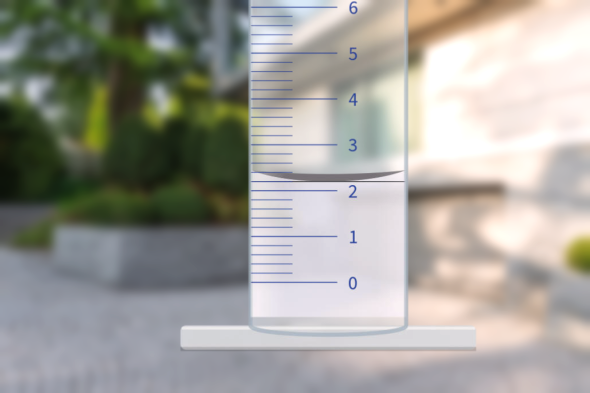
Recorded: 2.2 (mL)
